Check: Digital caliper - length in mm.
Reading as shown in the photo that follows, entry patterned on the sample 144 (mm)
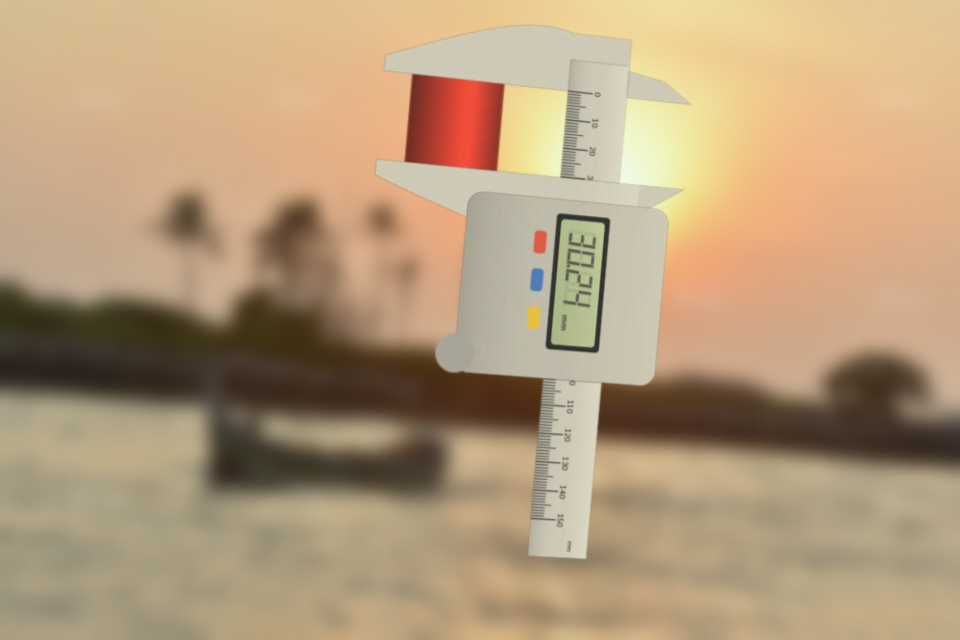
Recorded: 30.24 (mm)
